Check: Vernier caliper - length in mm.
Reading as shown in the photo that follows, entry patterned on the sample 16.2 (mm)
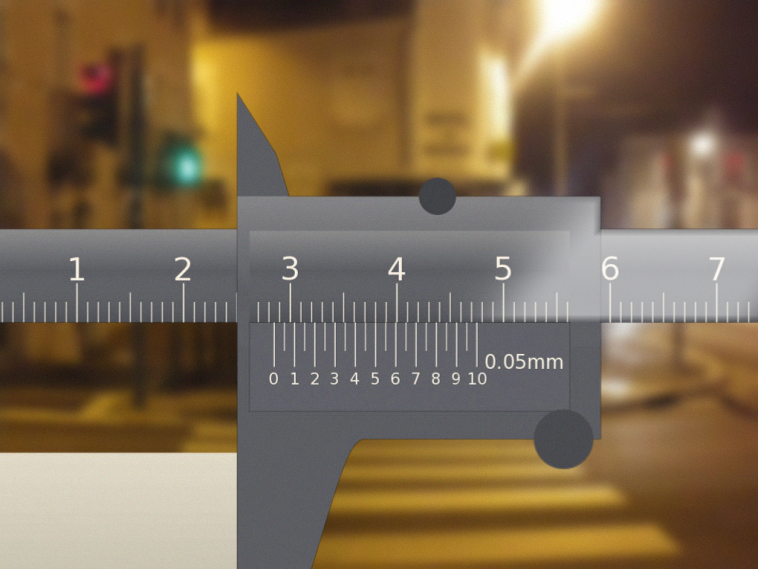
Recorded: 28.5 (mm)
